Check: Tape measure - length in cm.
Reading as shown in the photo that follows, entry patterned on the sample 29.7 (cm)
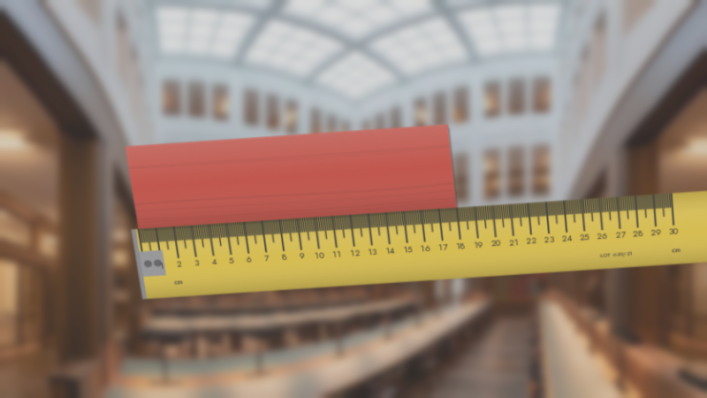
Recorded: 18 (cm)
